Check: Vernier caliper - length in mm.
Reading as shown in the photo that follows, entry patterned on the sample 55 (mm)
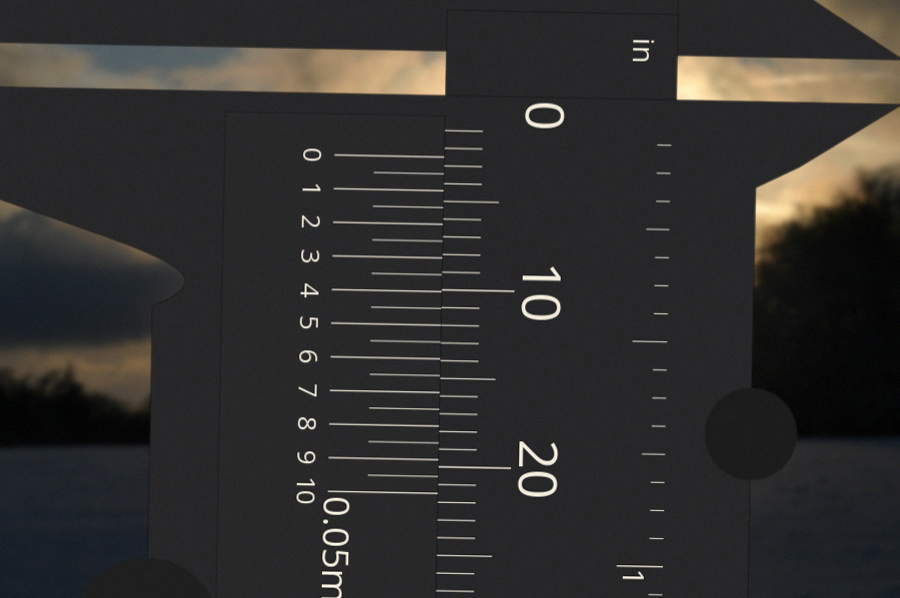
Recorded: 2.5 (mm)
